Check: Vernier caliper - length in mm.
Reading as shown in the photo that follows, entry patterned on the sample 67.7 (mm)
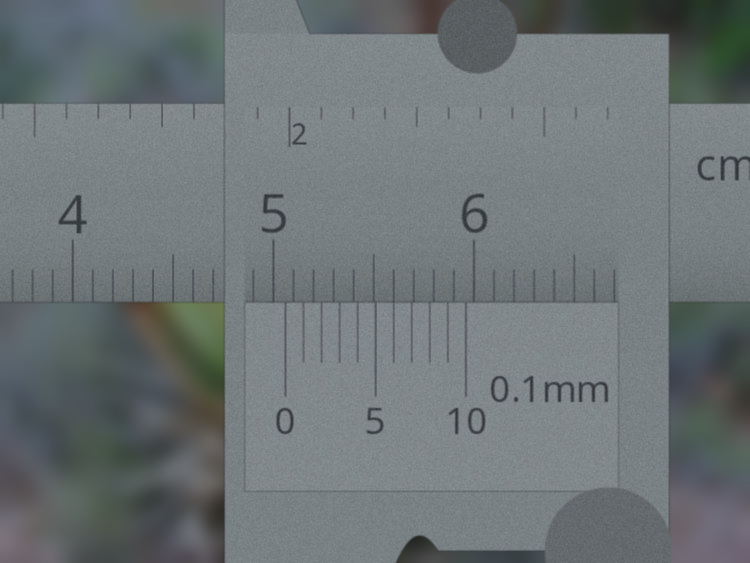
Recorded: 50.6 (mm)
